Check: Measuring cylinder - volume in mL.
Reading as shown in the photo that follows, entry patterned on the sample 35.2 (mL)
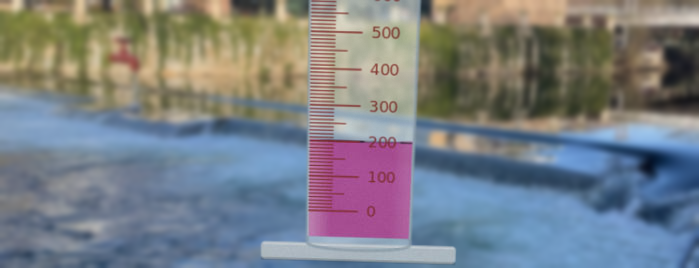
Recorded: 200 (mL)
